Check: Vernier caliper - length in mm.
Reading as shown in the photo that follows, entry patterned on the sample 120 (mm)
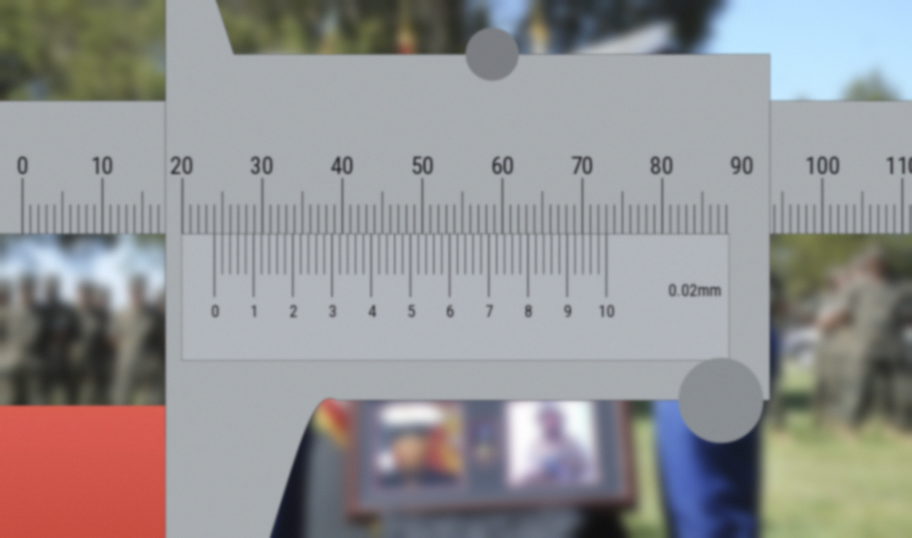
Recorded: 24.0 (mm)
